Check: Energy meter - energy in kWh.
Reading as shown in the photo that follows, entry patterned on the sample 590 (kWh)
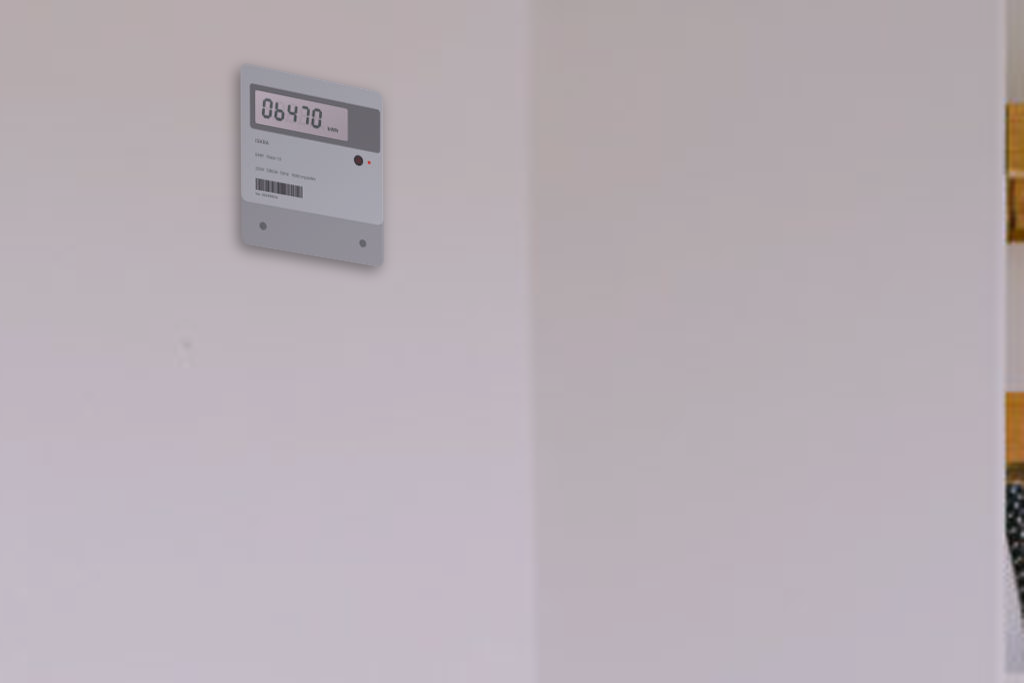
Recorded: 6470 (kWh)
